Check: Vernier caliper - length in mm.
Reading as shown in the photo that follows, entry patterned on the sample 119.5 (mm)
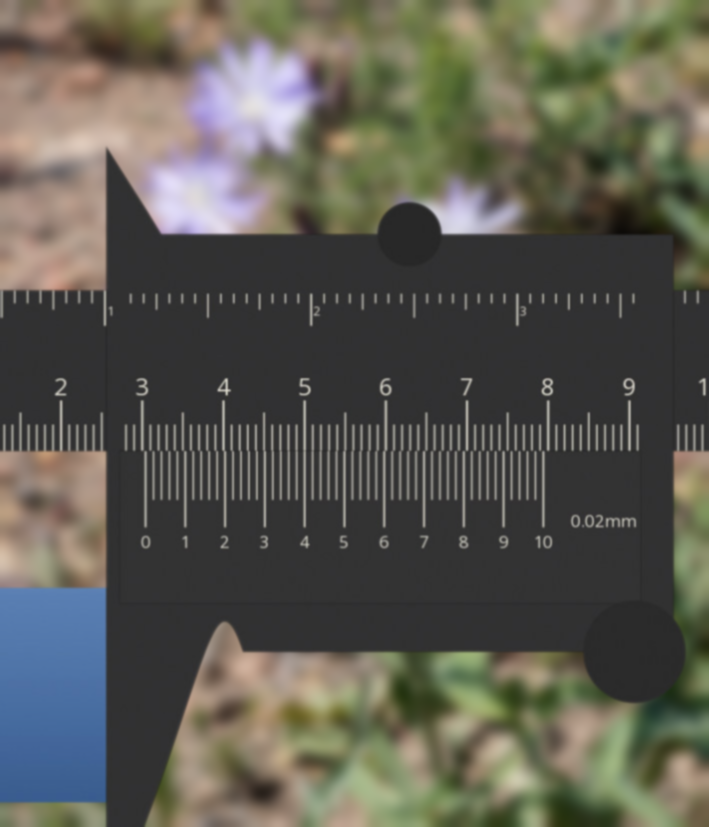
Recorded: 30.4 (mm)
